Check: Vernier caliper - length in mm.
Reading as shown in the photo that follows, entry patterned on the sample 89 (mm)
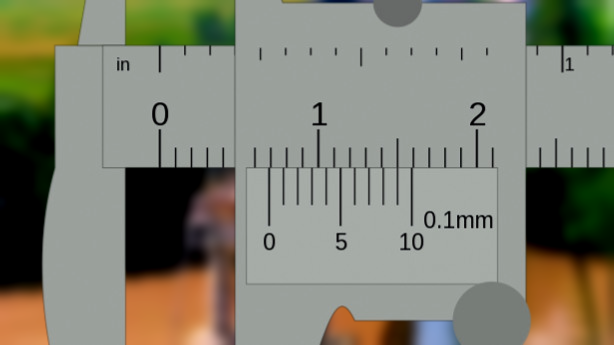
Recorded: 6.9 (mm)
